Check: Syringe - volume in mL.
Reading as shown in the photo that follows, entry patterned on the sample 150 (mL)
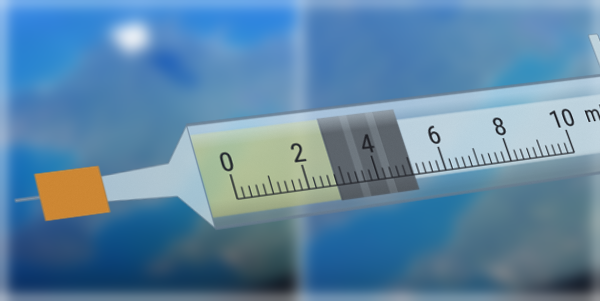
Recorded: 2.8 (mL)
